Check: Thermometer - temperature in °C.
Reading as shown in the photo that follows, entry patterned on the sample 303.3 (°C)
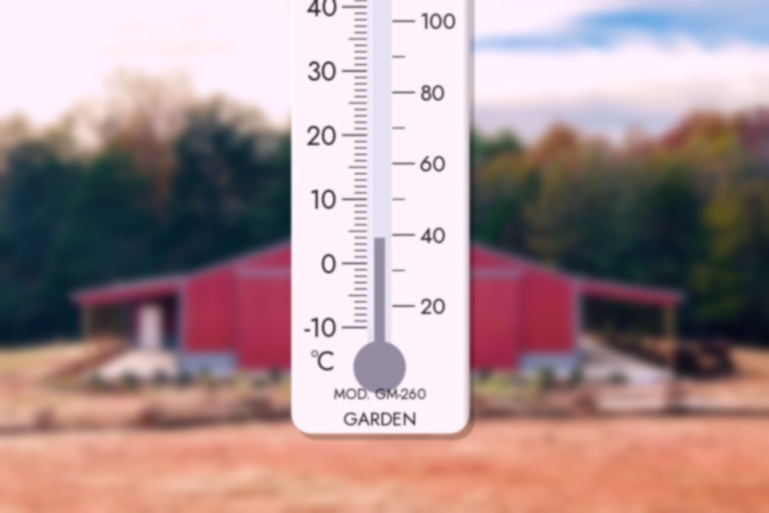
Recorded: 4 (°C)
